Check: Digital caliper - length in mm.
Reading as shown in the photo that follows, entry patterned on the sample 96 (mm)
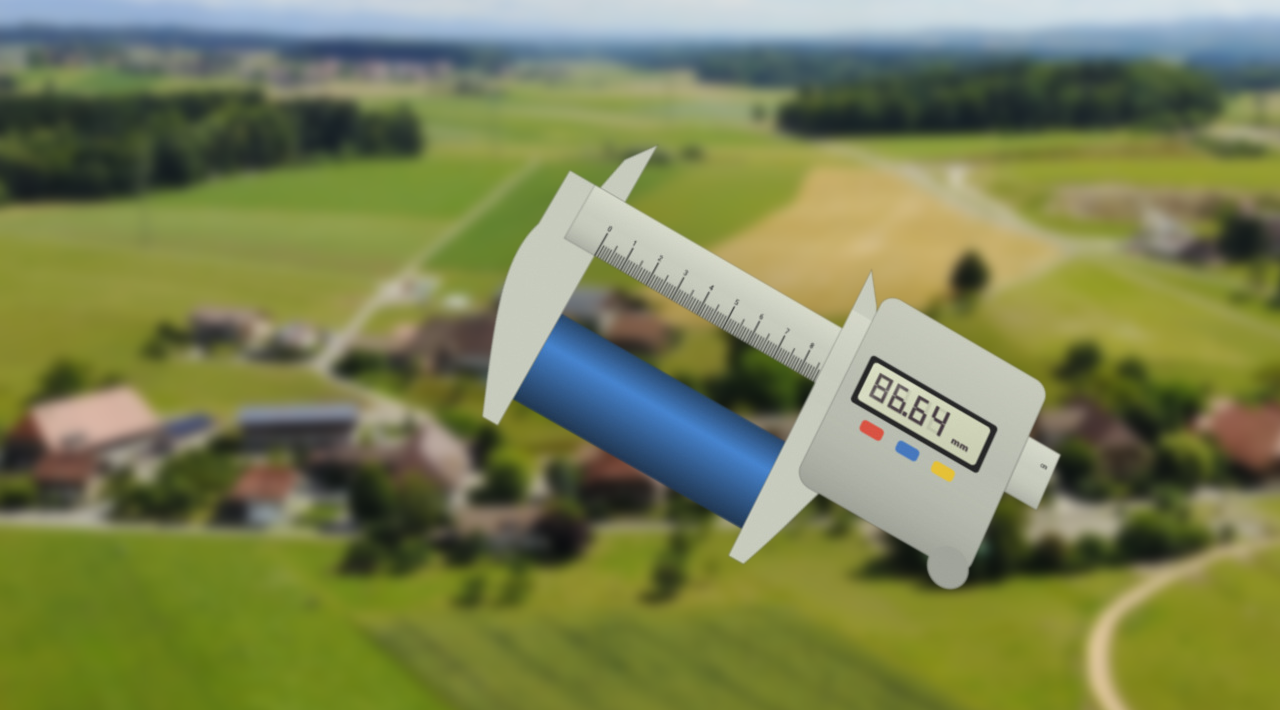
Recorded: 86.64 (mm)
